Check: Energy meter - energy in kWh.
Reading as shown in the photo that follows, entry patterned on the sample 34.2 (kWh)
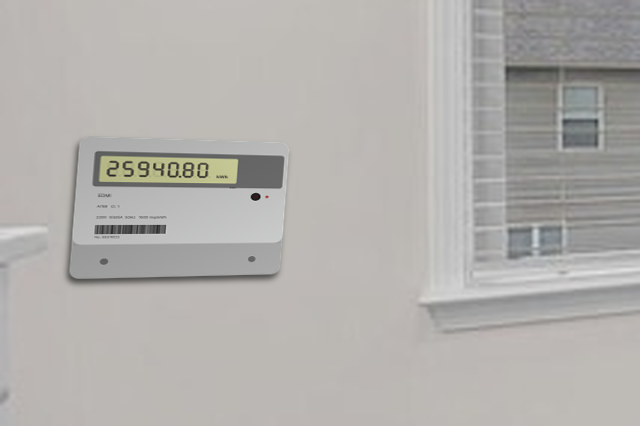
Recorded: 25940.80 (kWh)
